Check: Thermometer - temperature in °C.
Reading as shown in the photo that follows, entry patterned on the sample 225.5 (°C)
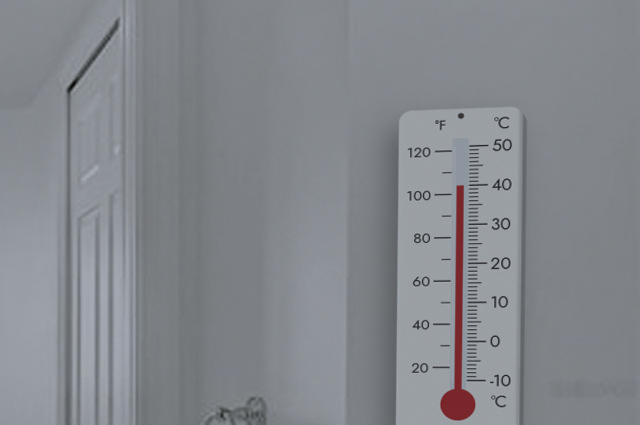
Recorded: 40 (°C)
